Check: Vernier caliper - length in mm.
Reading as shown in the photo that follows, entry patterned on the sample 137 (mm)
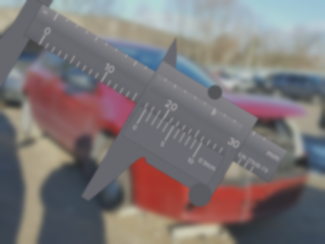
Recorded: 17.2 (mm)
